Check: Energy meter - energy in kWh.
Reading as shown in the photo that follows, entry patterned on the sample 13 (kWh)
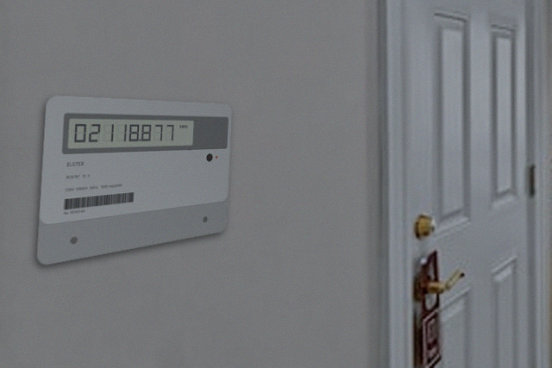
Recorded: 2118.877 (kWh)
